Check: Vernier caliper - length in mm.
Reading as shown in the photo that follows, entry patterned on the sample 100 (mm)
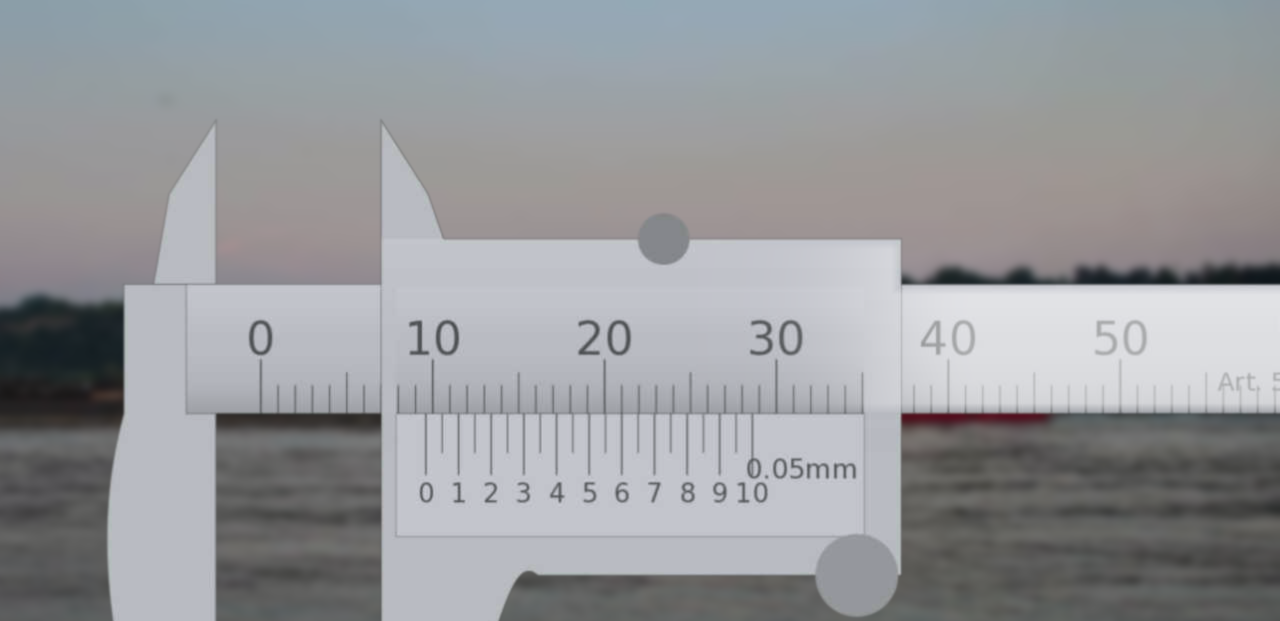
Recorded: 9.6 (mm)
